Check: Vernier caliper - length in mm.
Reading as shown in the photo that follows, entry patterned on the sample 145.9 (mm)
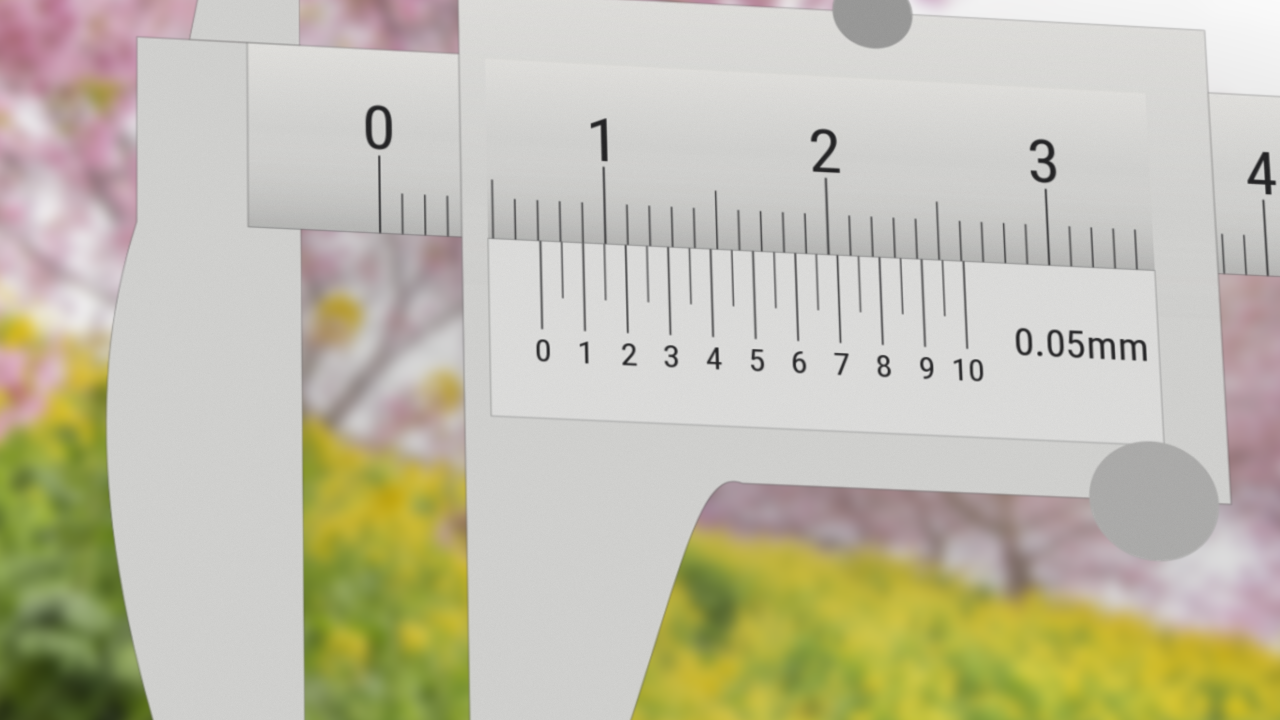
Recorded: 7.1 (mm)
